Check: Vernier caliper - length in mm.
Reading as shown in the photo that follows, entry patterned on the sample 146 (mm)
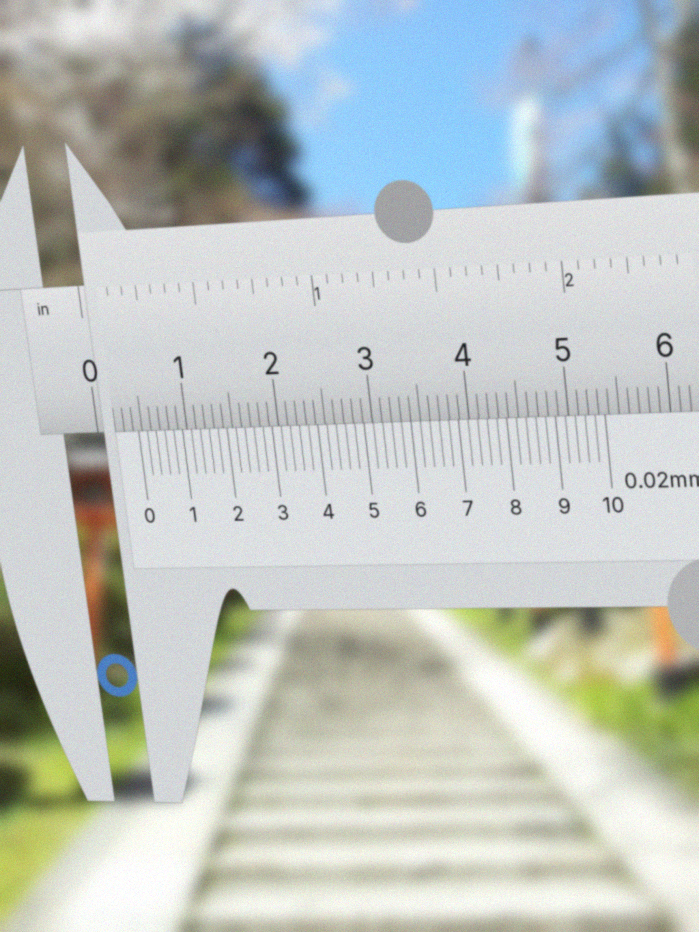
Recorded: 4.6 (mm)
